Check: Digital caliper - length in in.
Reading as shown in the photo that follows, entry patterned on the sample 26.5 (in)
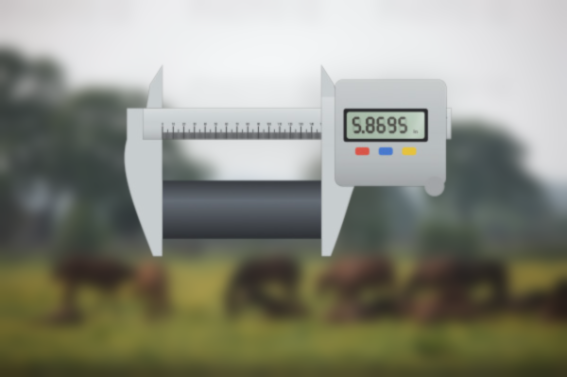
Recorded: 5.8695 (in)
